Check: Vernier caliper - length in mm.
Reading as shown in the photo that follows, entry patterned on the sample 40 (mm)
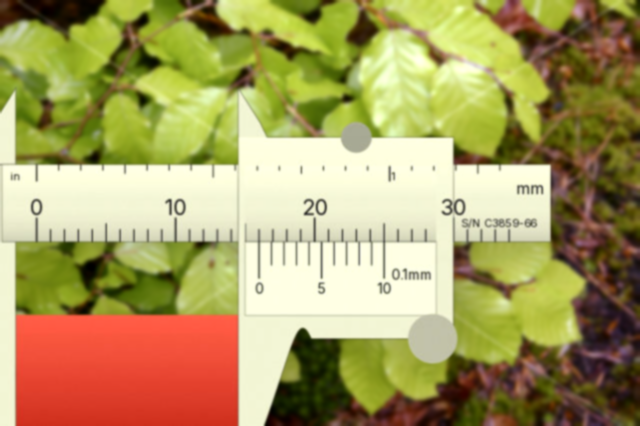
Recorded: 16.0 (mm)
